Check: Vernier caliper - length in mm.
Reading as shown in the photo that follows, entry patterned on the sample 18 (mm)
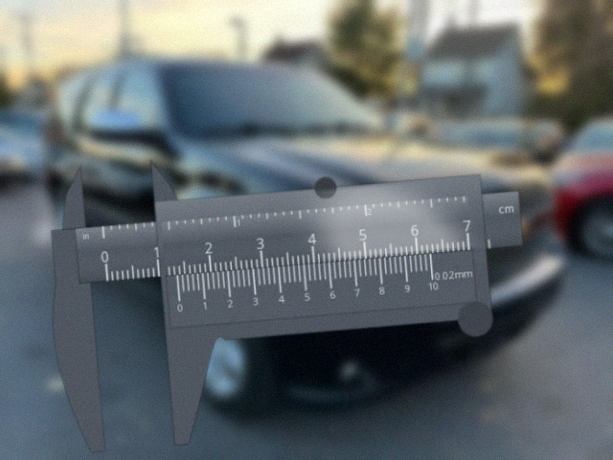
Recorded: 13.5 (mm)
